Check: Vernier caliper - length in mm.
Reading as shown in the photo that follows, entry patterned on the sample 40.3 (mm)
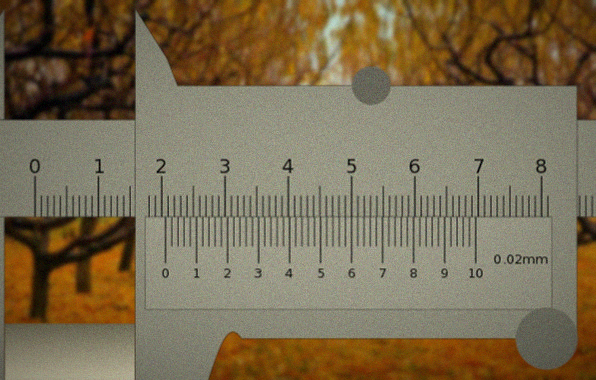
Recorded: 20.6 (mm)
